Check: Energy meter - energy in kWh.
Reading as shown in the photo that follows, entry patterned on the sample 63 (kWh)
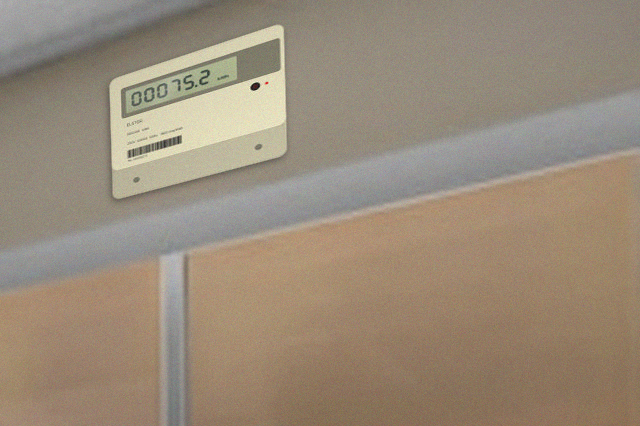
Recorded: 75.2 (kWh)
